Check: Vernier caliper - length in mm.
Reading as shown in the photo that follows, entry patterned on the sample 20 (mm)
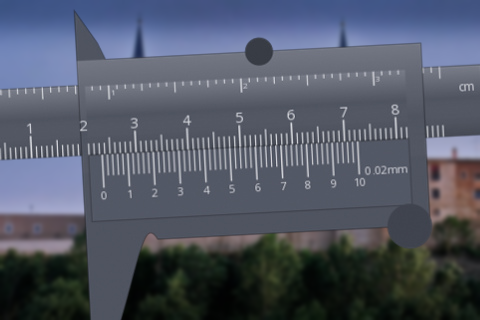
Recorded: 23.5 (mm)
